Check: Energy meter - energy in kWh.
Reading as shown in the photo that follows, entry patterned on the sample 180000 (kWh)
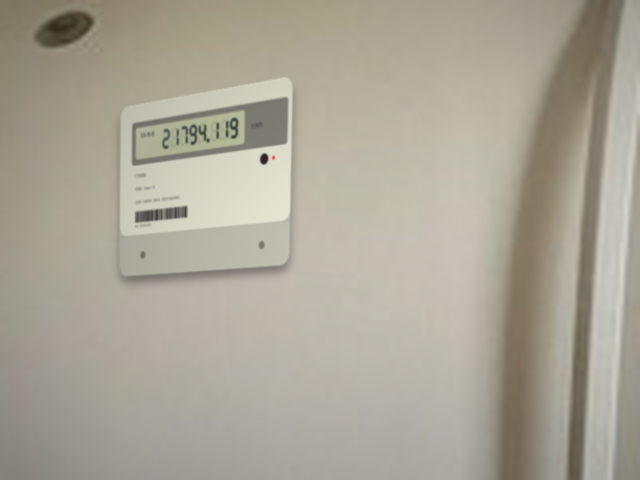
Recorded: 21794.119 (kWh)
